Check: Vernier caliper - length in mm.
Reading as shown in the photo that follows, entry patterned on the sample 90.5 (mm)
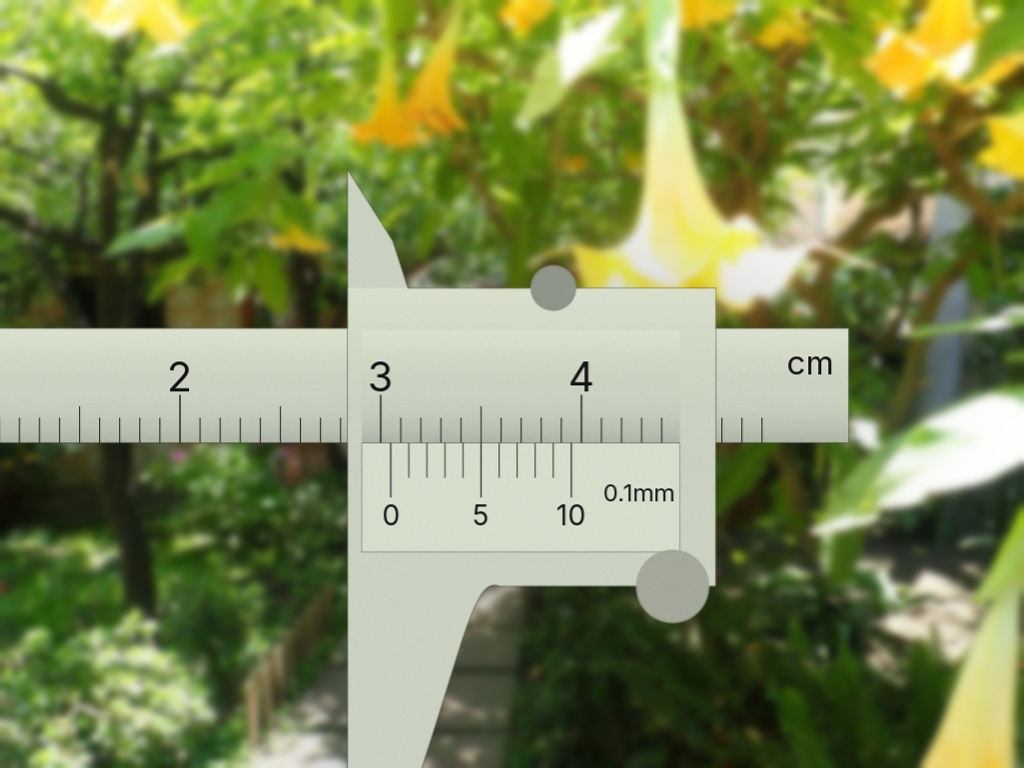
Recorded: 30.5 (mm)
